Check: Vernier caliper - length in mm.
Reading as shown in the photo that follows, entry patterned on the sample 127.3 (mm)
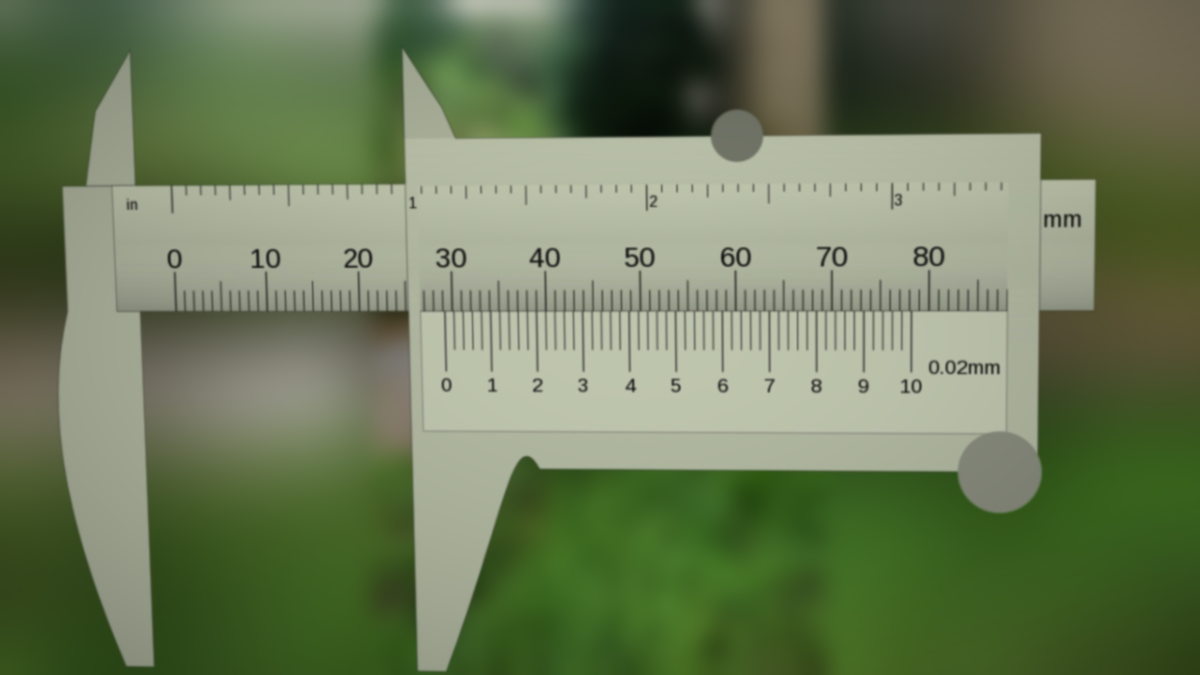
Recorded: 29.2 (mm)
